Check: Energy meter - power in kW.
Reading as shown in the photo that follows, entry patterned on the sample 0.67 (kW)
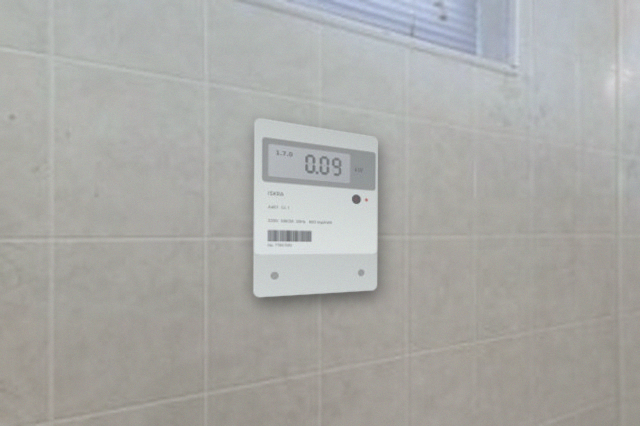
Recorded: 0.09 (kW)
